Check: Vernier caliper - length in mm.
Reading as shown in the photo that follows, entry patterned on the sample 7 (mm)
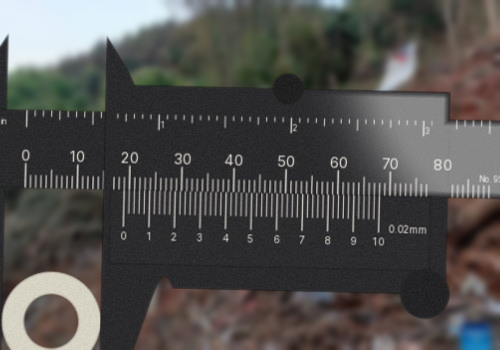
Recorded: 19.0 (mm)
